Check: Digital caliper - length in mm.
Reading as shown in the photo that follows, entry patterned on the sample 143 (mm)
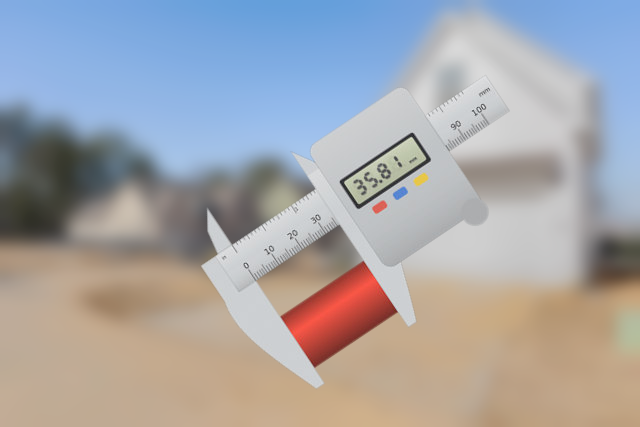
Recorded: 35.81 (mm)
